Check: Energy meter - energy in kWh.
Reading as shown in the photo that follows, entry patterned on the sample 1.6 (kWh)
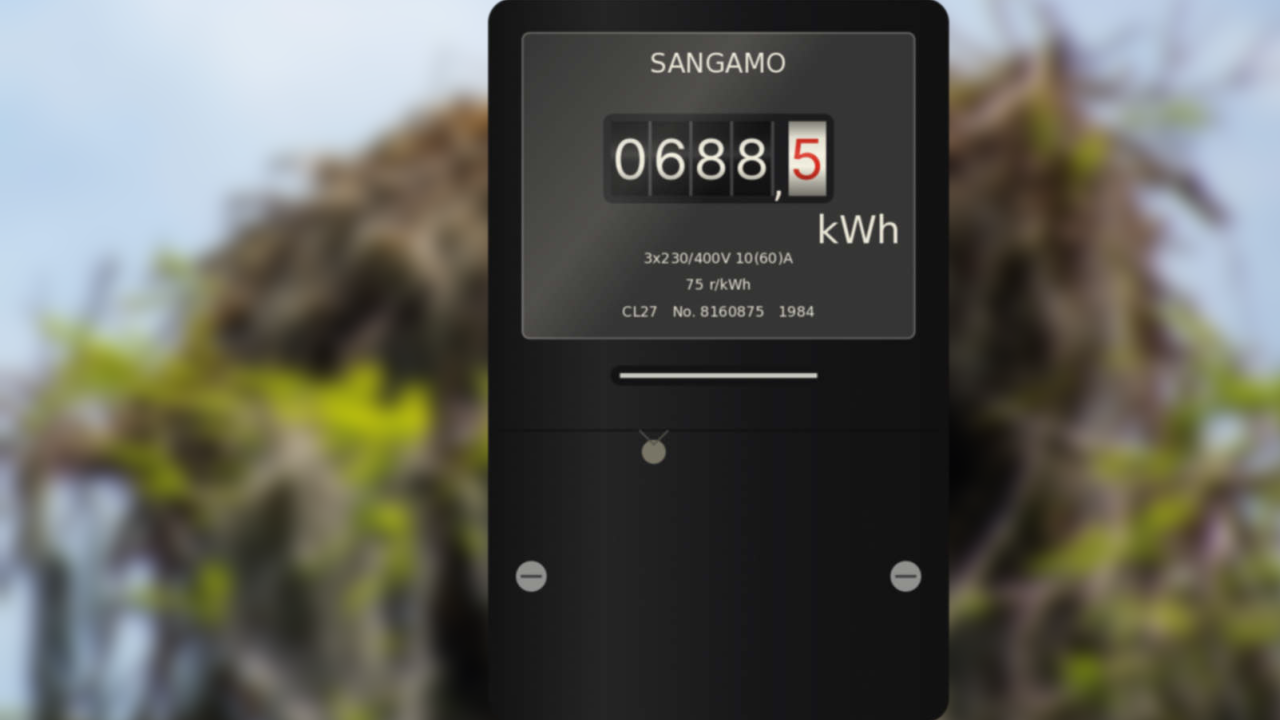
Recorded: 688.5 (kWh)
